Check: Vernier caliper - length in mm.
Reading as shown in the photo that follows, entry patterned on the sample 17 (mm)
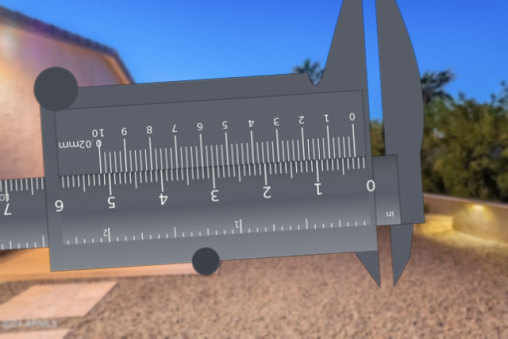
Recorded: 2.6 (mm)
